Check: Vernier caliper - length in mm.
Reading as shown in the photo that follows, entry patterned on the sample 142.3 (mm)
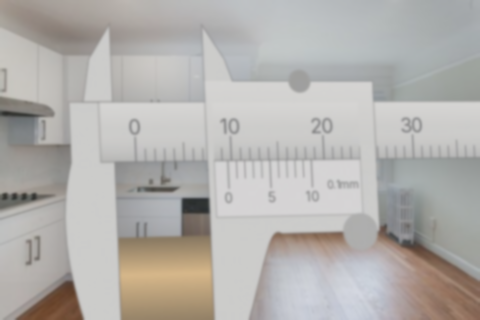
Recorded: 9.6 (mm)
